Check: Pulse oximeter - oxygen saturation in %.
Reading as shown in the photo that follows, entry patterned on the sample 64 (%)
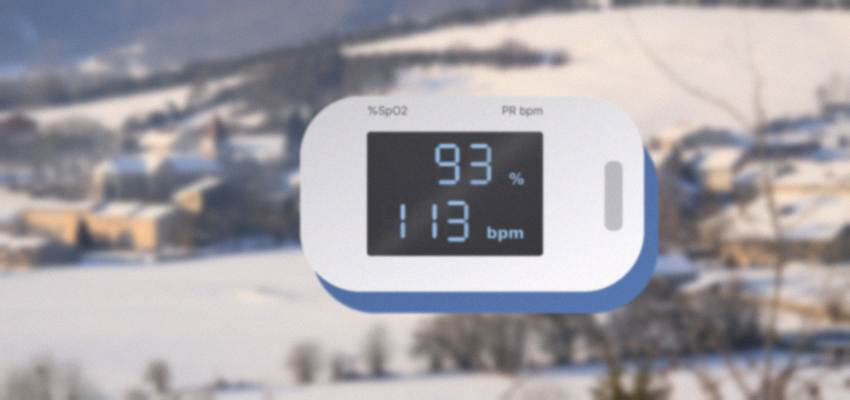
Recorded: 93 (%)
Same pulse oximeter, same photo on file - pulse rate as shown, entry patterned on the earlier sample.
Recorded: 113 (bpm)
